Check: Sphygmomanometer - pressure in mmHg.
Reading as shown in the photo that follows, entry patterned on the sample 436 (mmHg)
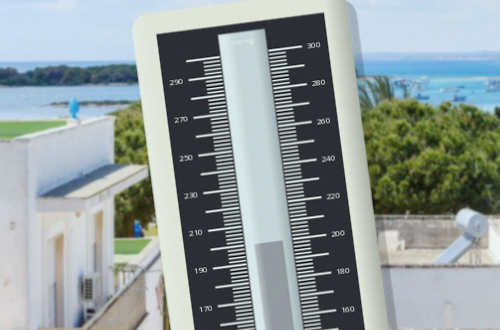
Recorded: 200 (mmHg)
